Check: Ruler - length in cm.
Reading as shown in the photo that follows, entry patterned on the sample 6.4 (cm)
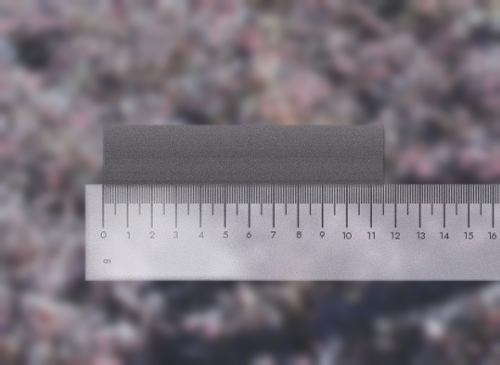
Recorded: 11.5 (cm)
